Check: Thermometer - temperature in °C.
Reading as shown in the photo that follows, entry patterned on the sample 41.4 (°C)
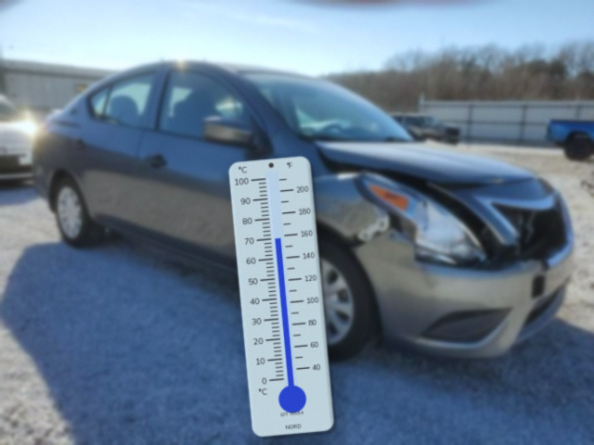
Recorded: 70 (°C)
